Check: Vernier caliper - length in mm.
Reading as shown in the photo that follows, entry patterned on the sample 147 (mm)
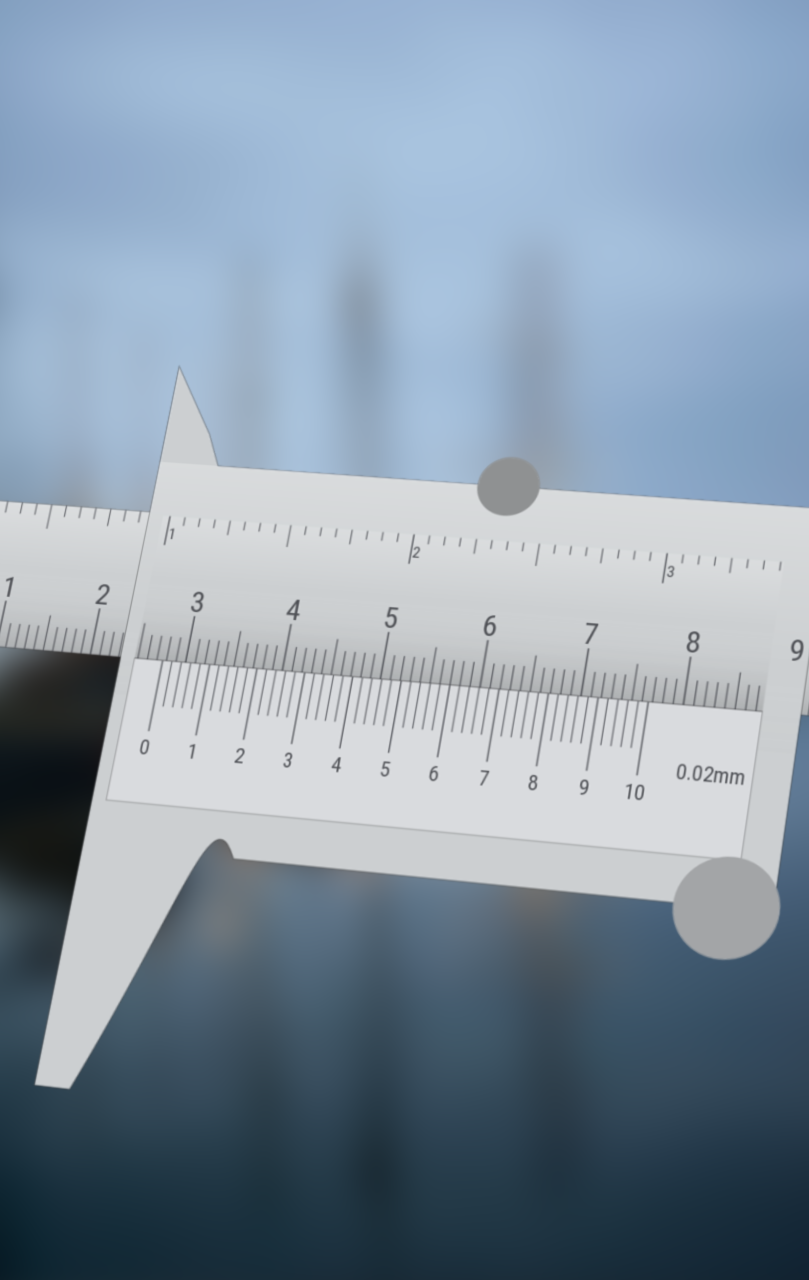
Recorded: 27.6 (mm)
